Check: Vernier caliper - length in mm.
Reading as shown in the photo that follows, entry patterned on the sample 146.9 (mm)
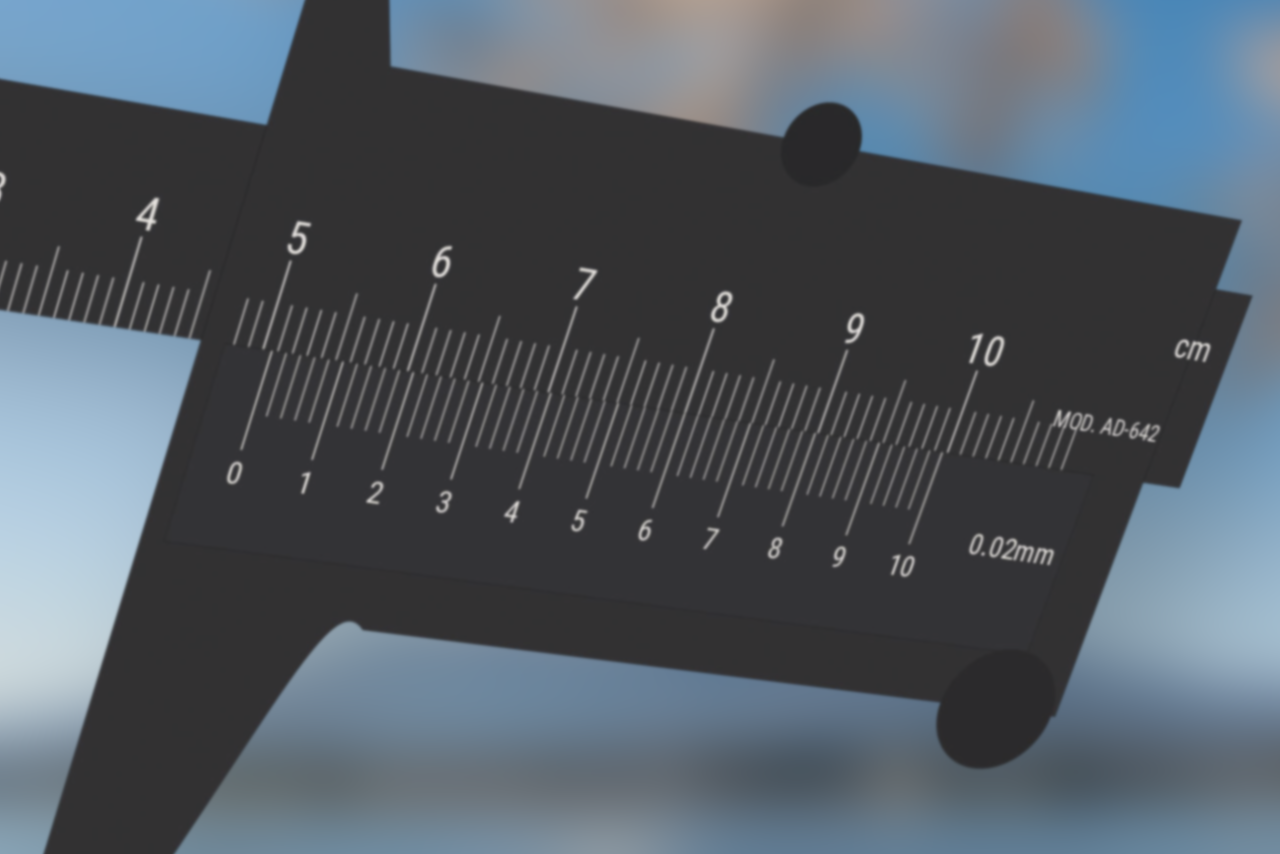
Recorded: 50.6 (mm)
